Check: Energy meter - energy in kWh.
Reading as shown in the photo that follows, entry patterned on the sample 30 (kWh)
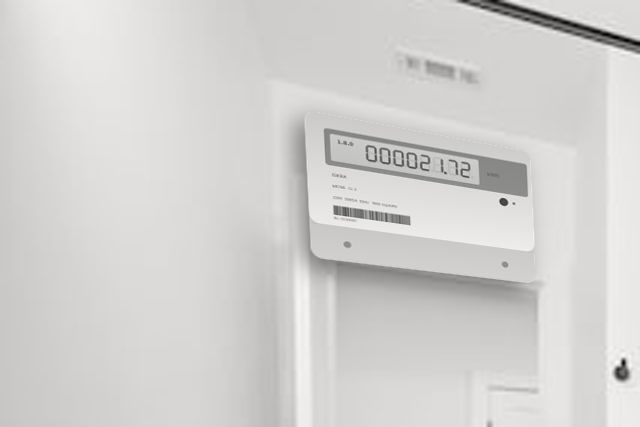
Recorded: 21.72 (kWh)
